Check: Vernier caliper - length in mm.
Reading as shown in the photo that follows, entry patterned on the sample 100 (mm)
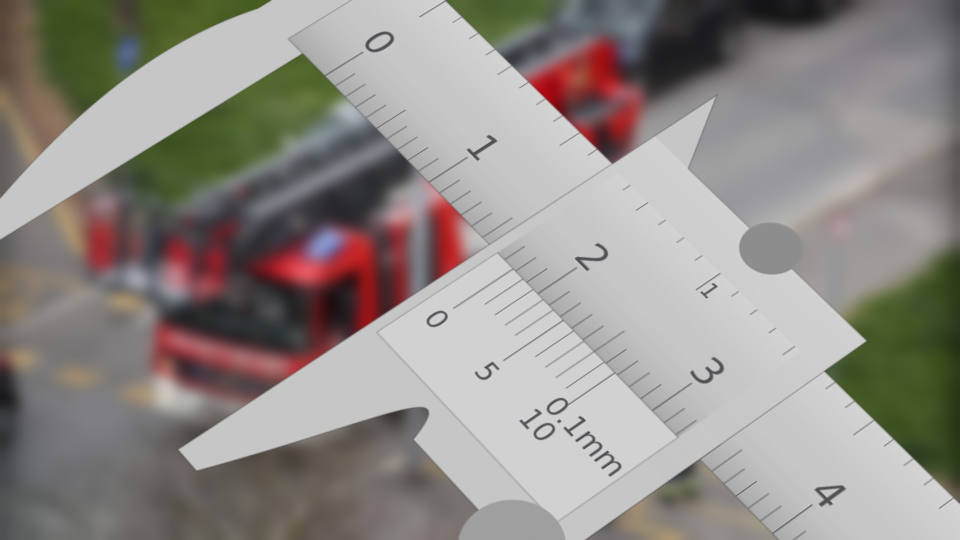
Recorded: 17.8 (mm)
